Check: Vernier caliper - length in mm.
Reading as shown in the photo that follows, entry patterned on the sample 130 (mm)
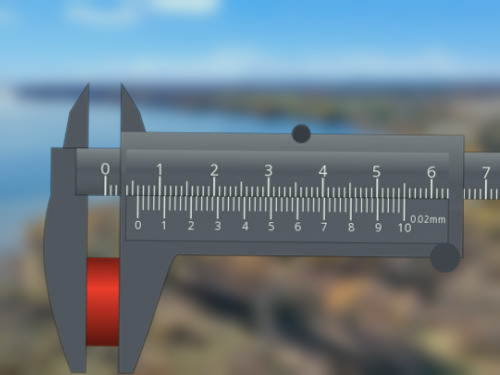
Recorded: 6.0 (mm)
